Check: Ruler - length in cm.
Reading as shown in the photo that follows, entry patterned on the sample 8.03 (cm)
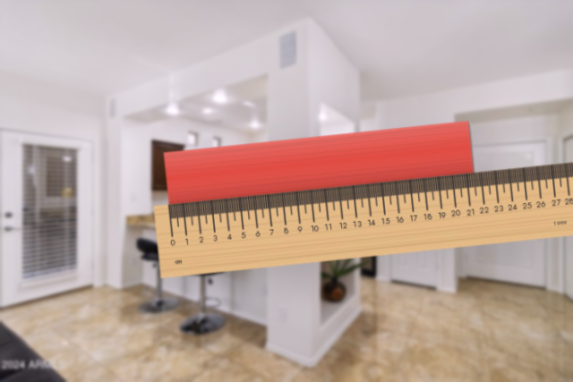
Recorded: 21.5 (cm)
